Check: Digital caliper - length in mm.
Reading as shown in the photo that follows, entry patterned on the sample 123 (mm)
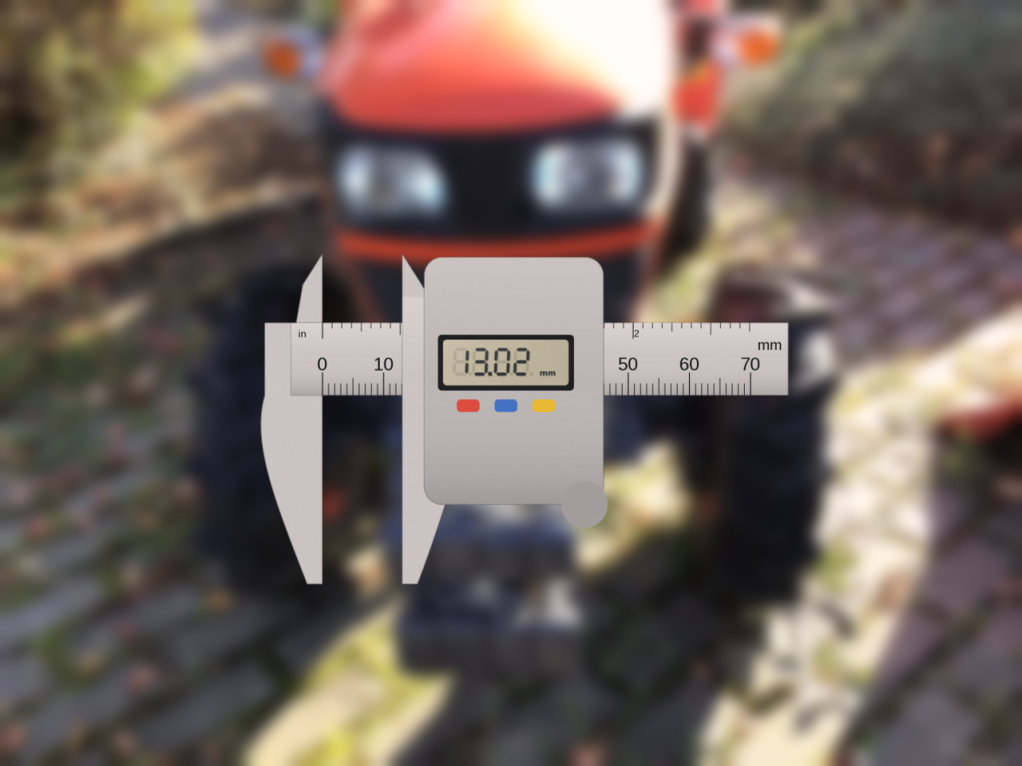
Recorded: 13.02 (mm)
